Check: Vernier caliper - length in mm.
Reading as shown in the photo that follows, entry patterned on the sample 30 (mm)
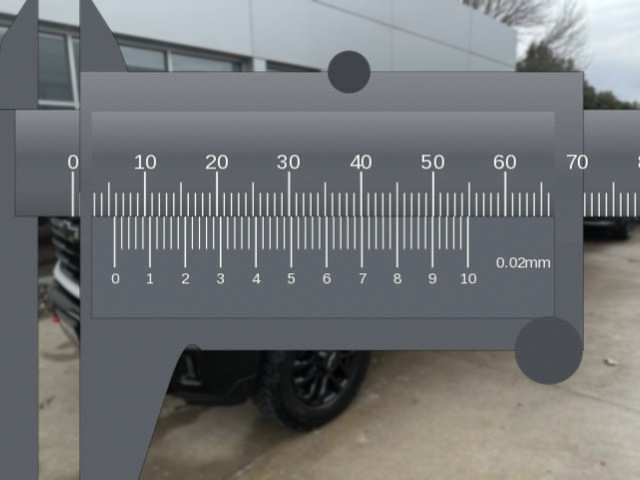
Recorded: 5.8 (mm)
